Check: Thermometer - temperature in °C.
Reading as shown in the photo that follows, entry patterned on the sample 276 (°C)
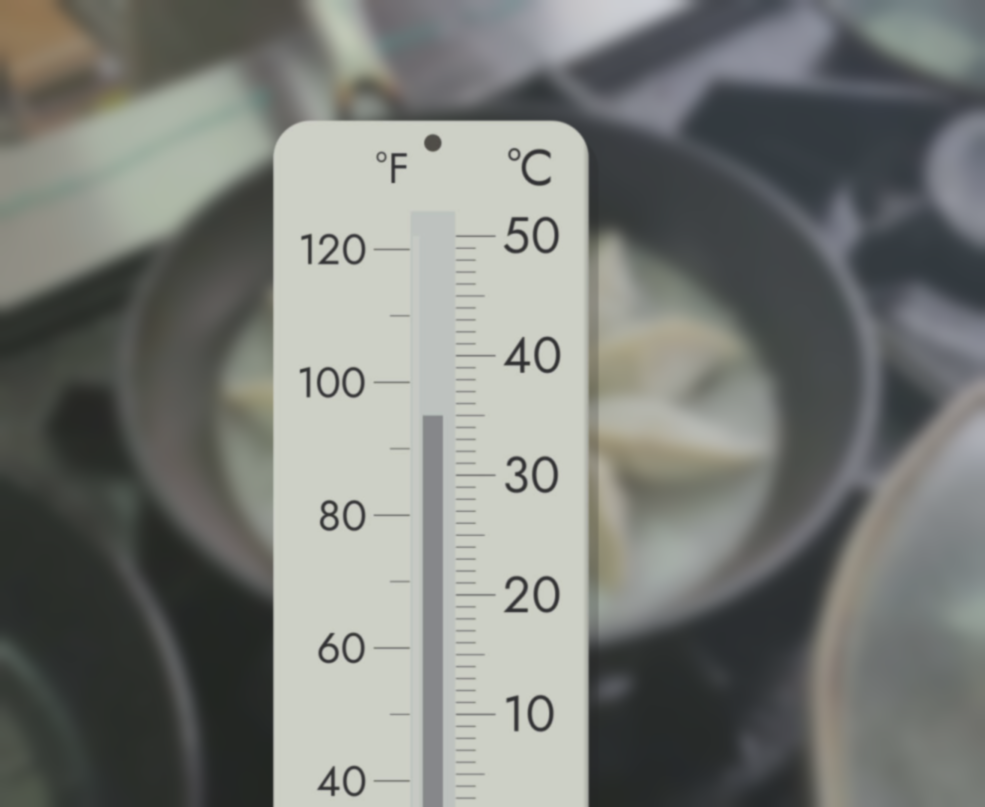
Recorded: 35 (°C)
